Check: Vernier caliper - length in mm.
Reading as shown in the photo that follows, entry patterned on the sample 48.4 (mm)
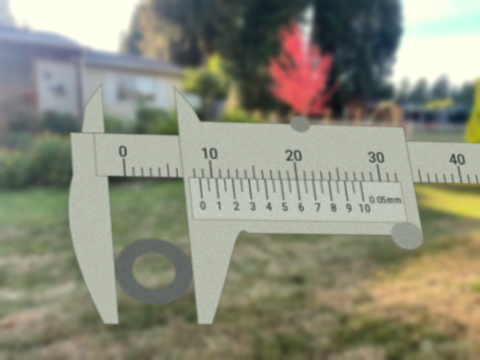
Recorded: 8.6 (mm)
